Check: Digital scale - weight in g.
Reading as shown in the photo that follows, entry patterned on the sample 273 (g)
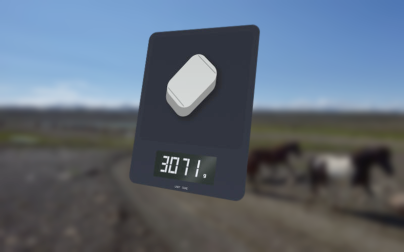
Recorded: 3071 (g)
